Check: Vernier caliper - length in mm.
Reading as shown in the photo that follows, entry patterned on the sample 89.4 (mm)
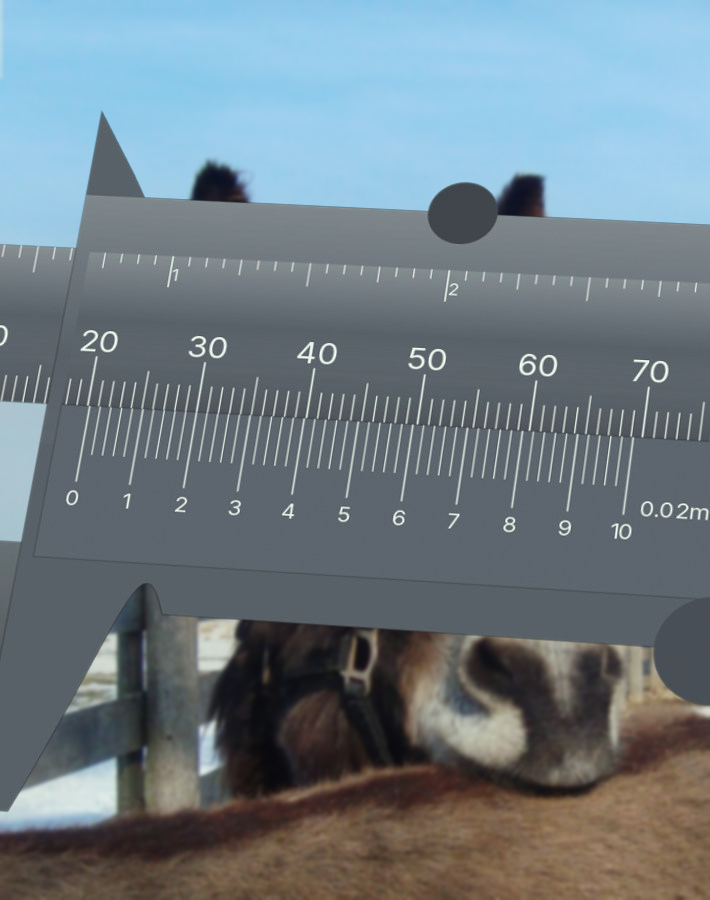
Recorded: 20.2 (mm)
